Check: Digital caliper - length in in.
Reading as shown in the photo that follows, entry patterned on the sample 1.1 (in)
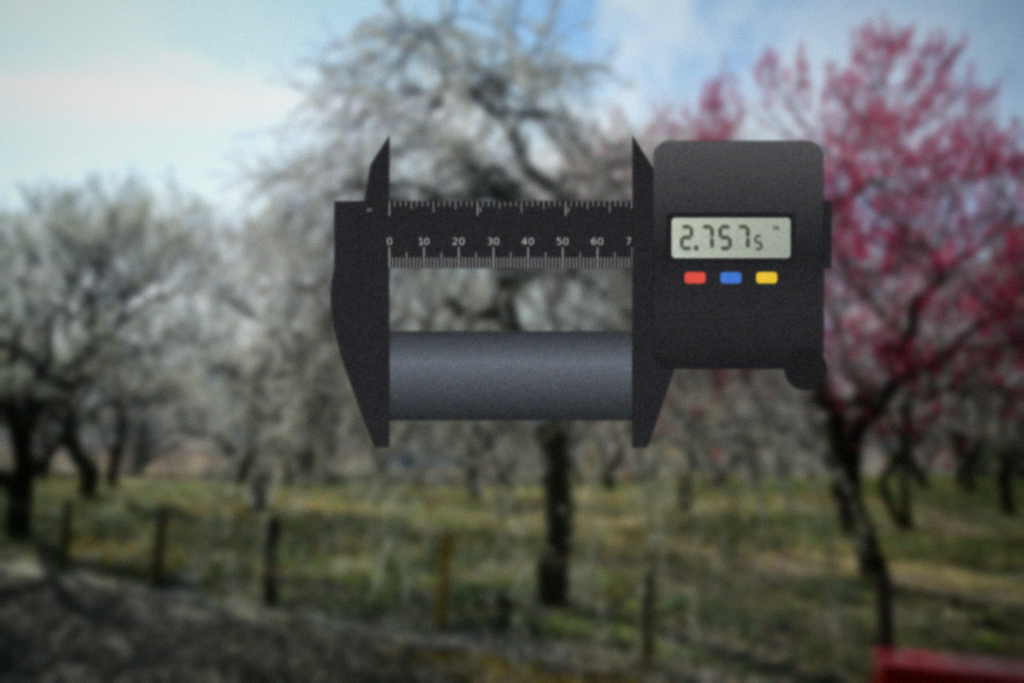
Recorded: 2.7575 (in)
